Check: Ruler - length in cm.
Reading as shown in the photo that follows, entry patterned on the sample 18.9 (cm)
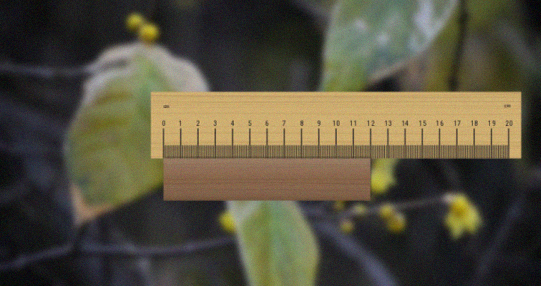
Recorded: 12 (cm)
